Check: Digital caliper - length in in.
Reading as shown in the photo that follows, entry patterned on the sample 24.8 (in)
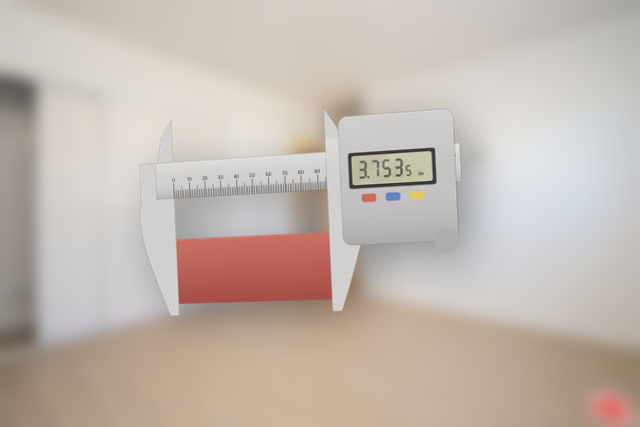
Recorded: 3.7535 (in)
